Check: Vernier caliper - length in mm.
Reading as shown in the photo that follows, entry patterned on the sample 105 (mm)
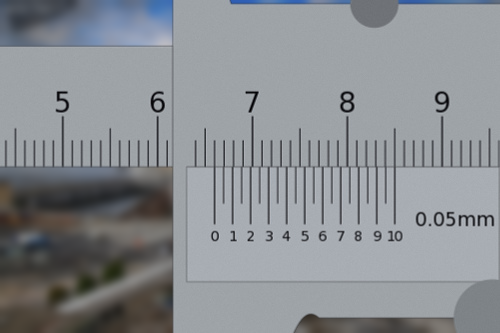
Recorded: 66.0 (mm)
